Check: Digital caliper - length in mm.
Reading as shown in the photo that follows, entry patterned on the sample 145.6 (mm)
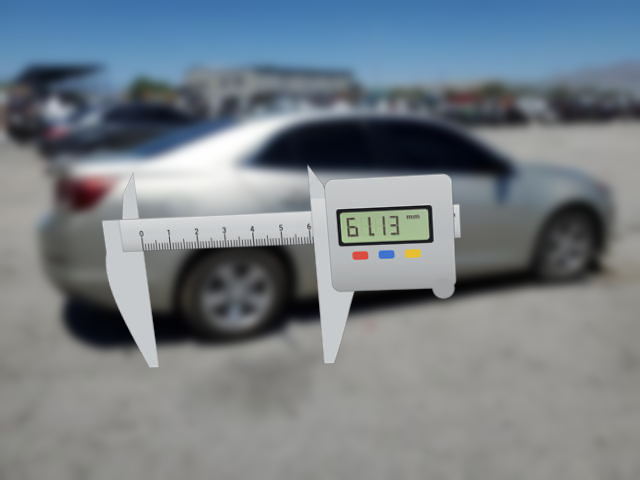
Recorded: 61.13 (mm)
